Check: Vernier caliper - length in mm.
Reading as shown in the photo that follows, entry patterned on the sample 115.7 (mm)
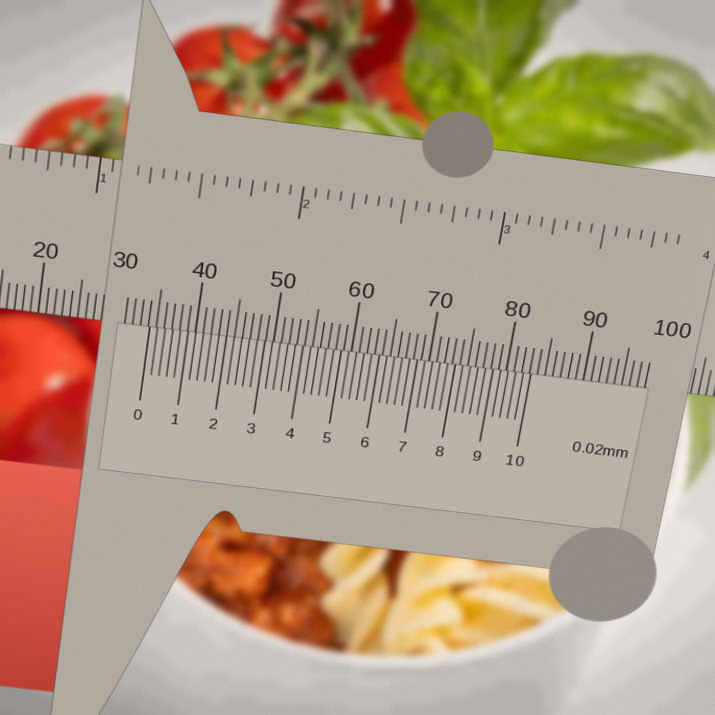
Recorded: 34.2 (mm)
